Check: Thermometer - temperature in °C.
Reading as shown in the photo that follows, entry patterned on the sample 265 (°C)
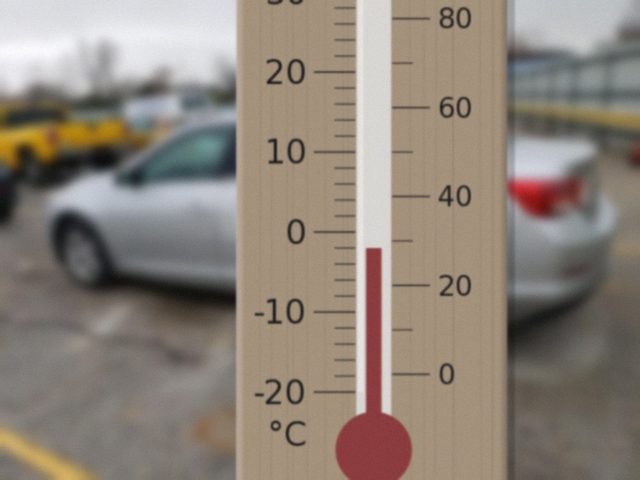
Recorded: -2 (°C)
